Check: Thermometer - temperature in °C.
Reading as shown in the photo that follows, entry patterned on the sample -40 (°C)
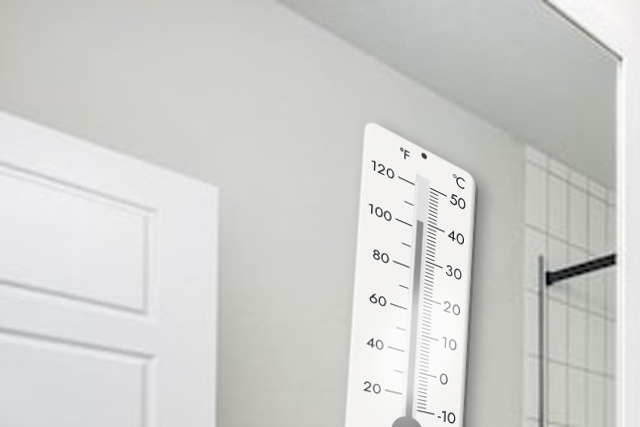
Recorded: 40 (°C)
